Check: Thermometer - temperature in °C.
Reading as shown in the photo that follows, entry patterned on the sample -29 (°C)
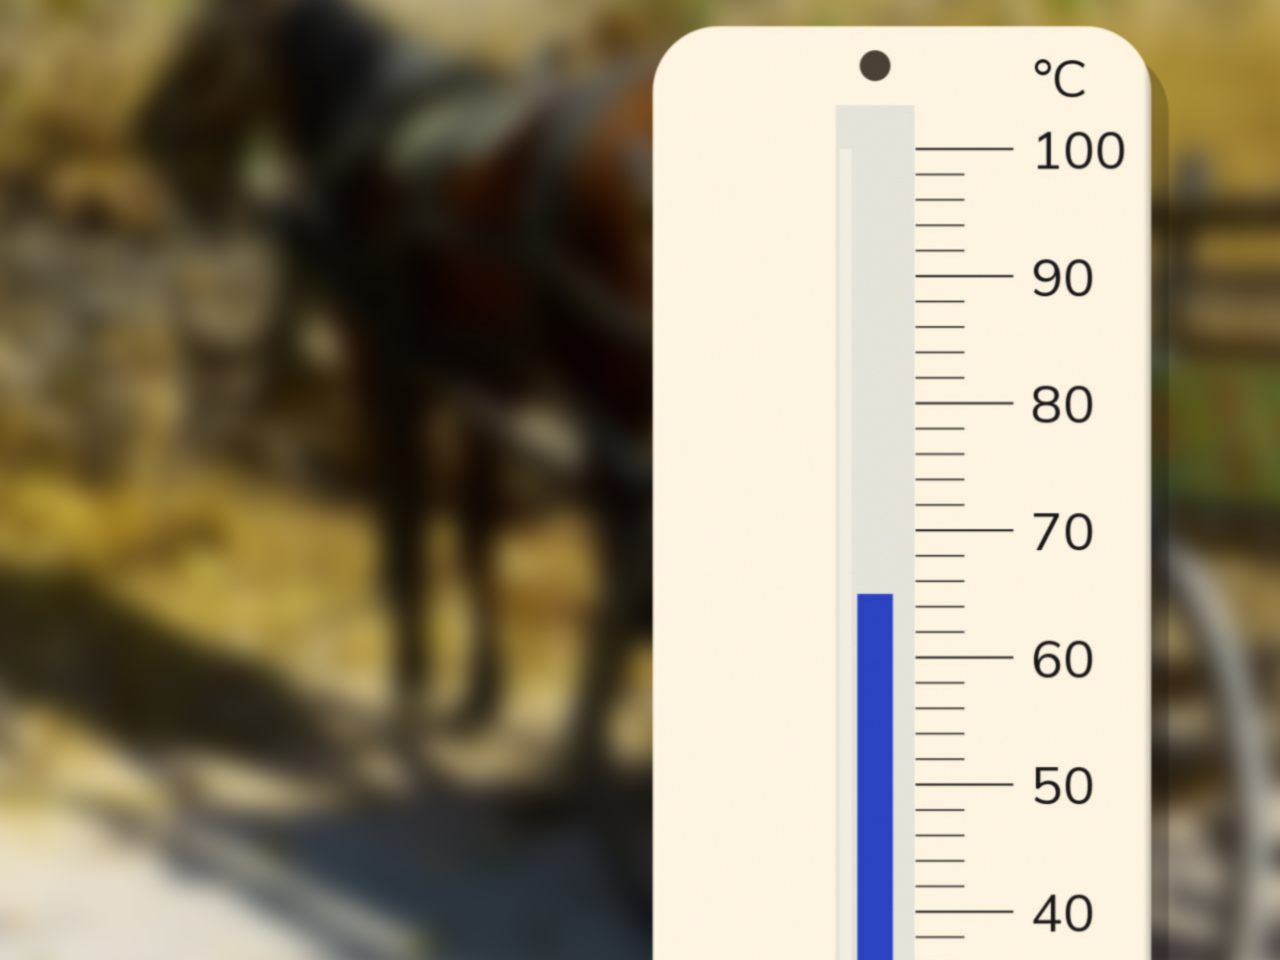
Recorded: 65 (°C)
